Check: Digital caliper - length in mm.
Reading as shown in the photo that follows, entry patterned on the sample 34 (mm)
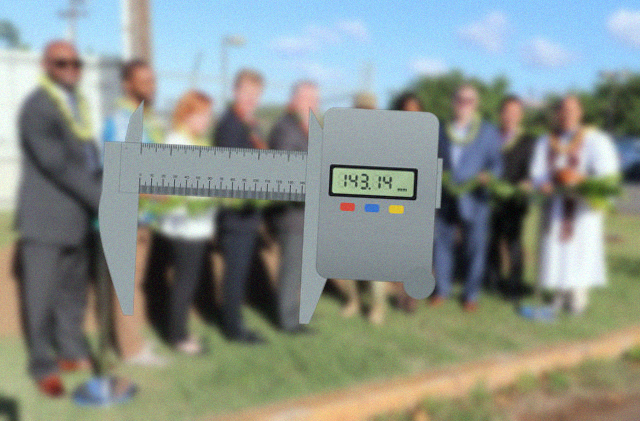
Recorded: 143.14 (mm)
